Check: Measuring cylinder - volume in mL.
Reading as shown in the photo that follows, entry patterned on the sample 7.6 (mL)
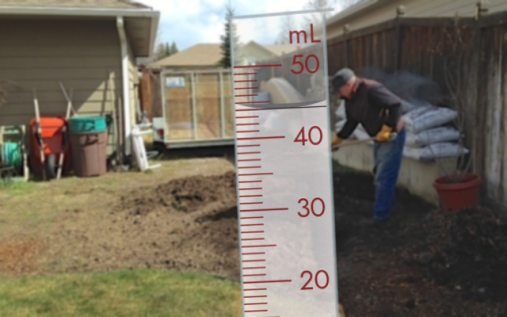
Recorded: 44 (mL)
